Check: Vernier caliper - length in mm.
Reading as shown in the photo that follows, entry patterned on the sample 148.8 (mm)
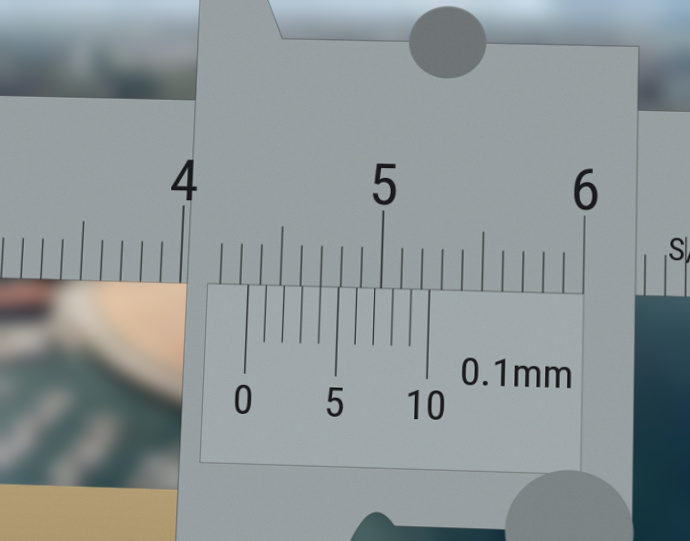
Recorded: 43.4 (mm)
